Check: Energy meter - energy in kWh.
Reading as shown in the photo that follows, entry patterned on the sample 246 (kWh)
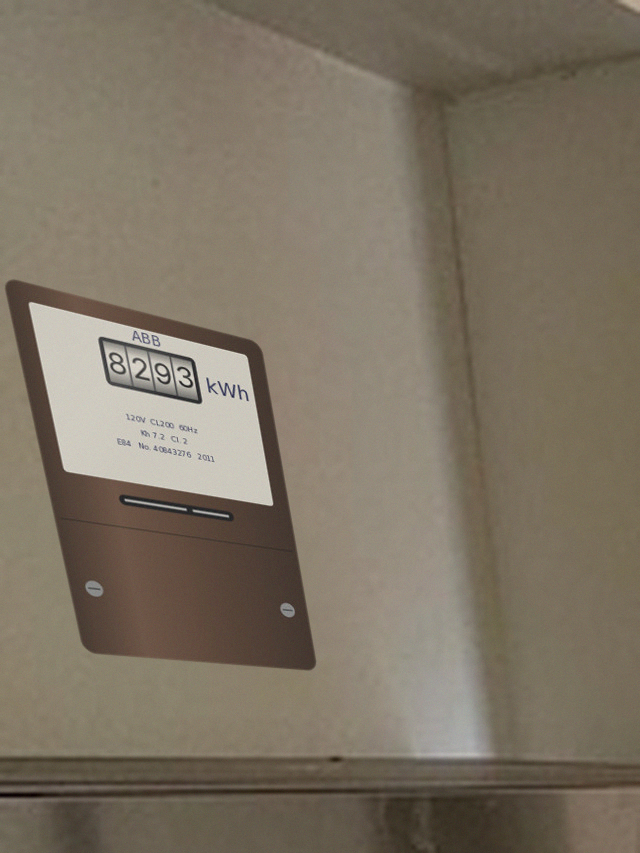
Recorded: 8293 (kWh)
